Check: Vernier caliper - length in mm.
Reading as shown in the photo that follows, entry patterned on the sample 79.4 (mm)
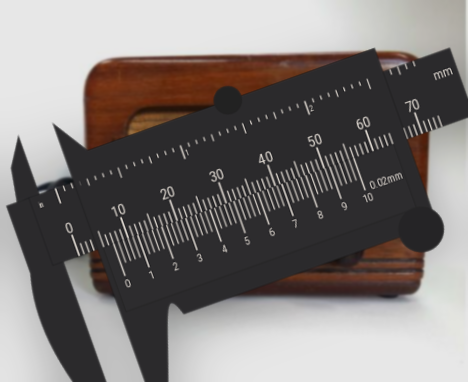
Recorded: 7.0 (mm)
